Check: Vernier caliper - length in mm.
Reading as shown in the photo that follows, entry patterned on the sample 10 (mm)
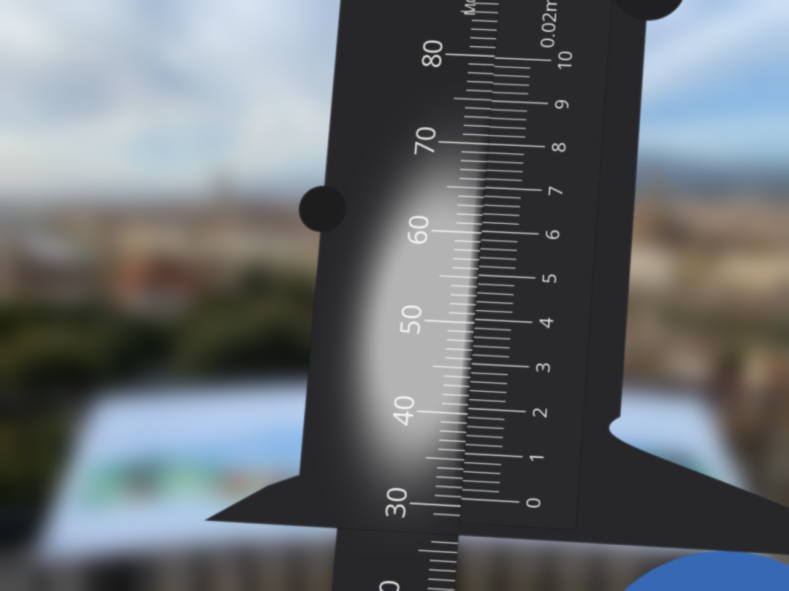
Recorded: 30.8 (mm)
